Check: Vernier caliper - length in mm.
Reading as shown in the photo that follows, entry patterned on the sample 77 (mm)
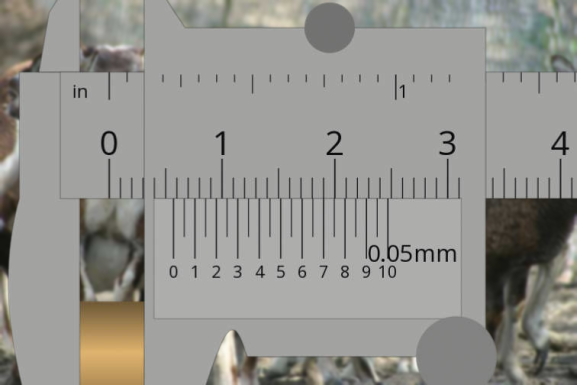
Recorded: 5.7 (mm)
